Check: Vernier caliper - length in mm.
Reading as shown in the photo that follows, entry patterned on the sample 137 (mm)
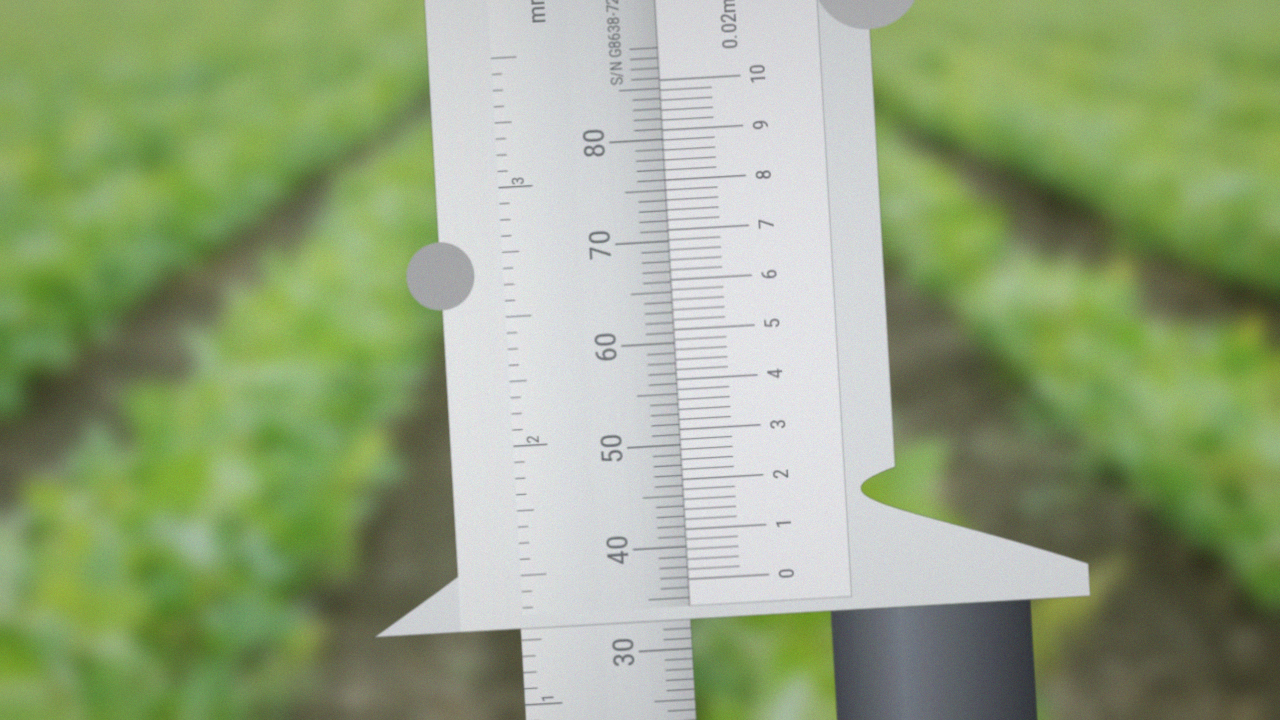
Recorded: 36.8 (mm)
